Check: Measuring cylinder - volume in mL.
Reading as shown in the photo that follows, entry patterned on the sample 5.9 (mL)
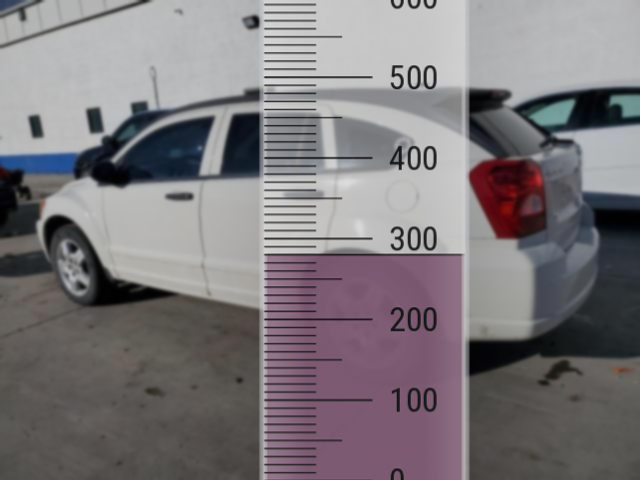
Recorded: 280 (mL)
